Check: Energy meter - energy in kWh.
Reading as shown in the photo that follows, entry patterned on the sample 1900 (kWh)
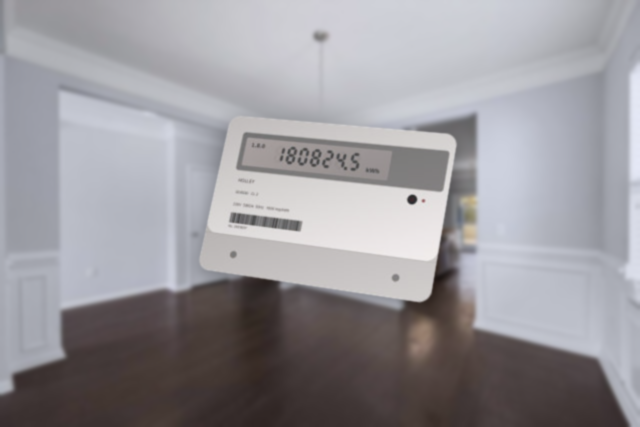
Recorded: 180824.5 (kWh)
